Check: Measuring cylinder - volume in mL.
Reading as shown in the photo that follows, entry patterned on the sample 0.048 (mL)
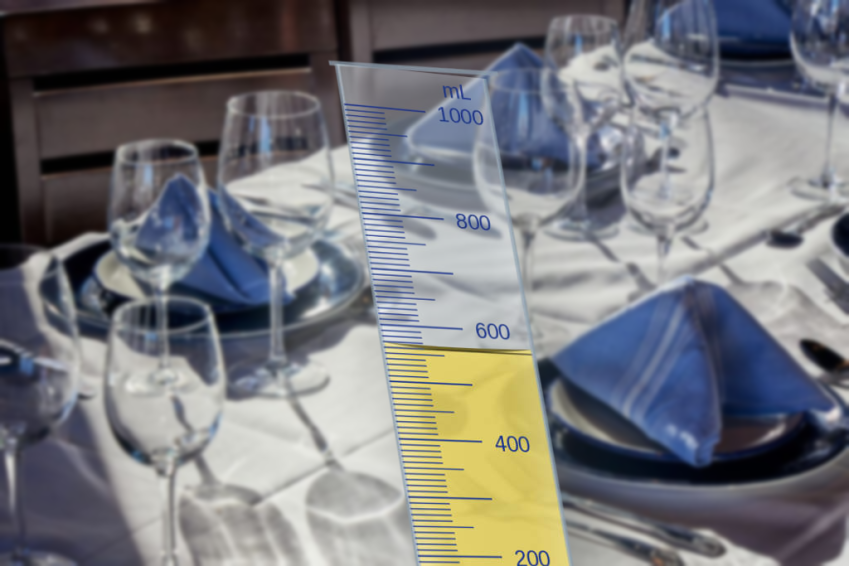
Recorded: 560 (mL)
